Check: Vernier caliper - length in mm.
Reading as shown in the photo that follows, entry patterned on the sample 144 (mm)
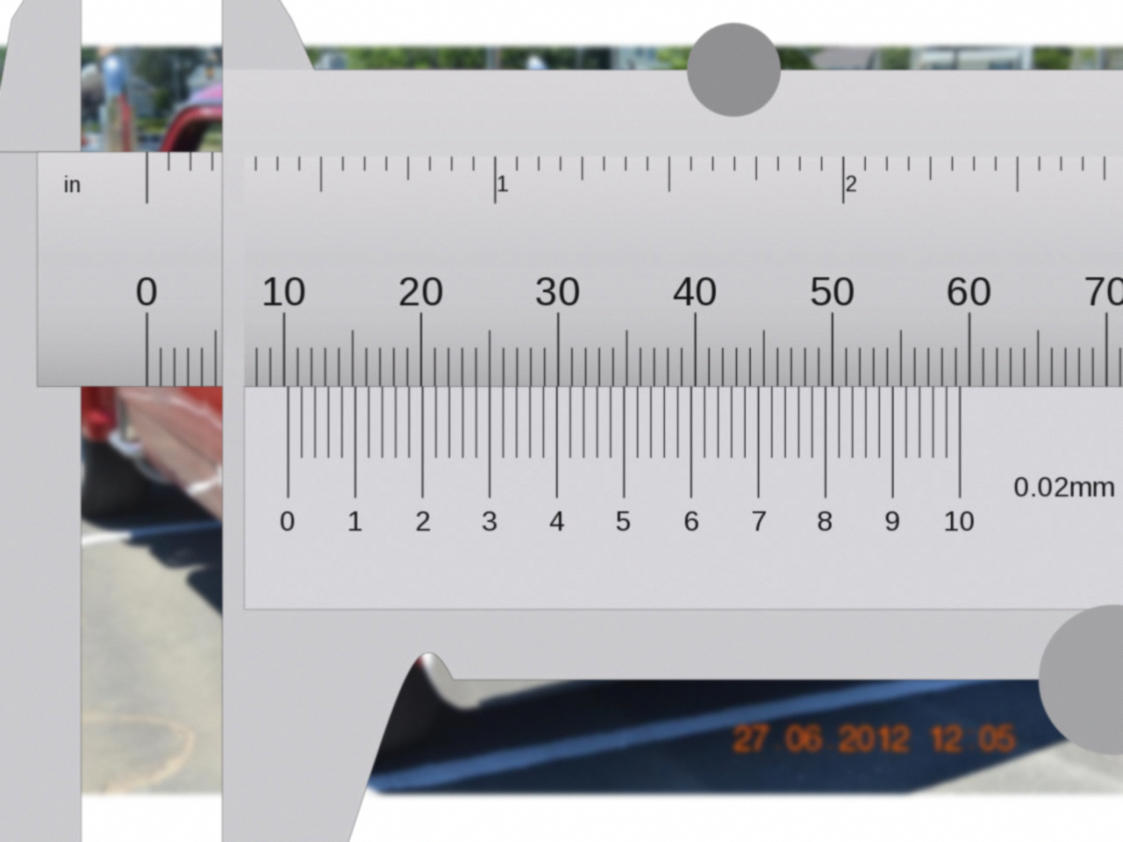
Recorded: 10.3 (mm)
